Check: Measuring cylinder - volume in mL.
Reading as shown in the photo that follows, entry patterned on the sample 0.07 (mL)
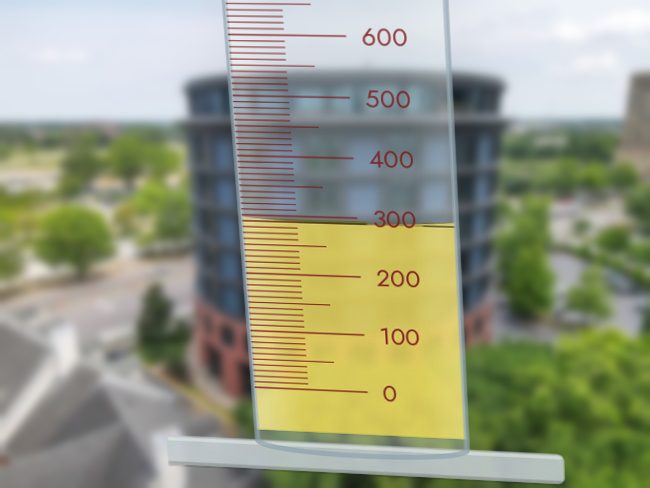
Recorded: 290 (mL)
